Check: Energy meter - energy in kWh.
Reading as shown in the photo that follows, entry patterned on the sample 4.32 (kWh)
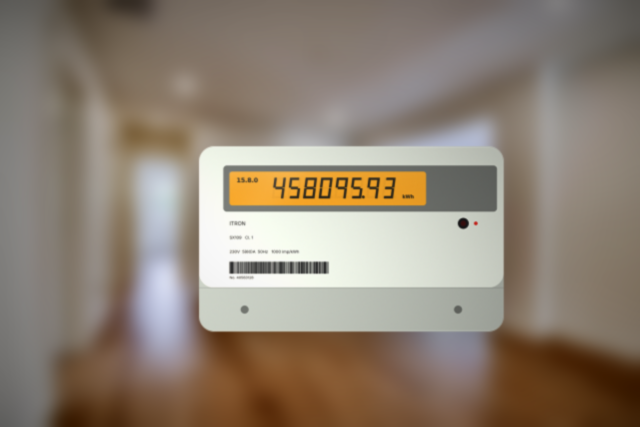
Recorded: 458095.93 (kWh)
